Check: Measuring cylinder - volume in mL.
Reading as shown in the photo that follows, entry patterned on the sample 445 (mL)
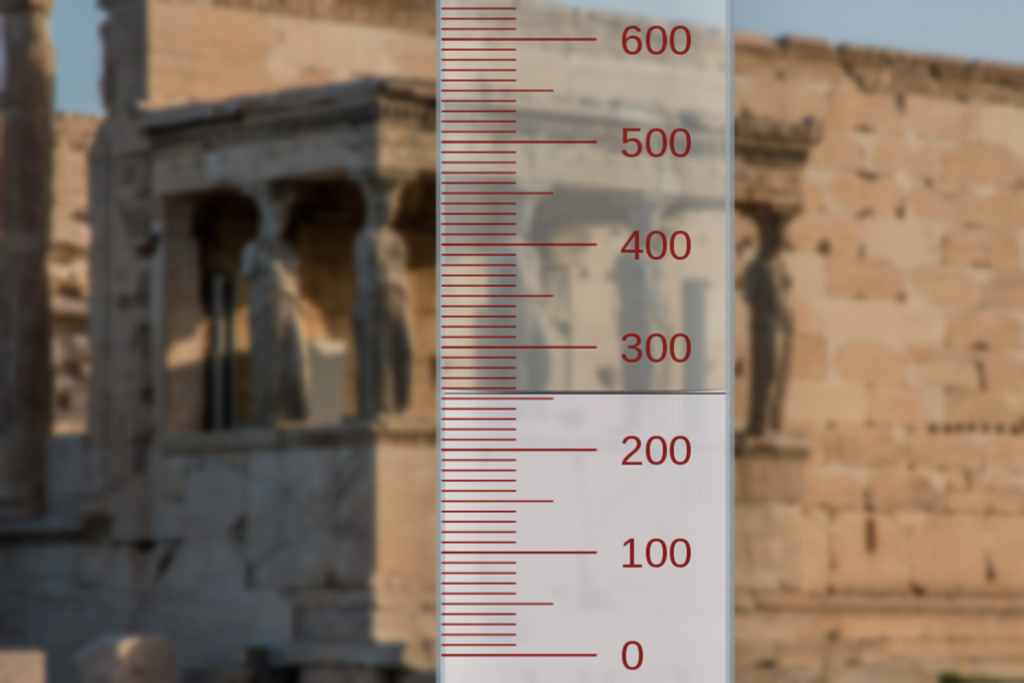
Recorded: 255 (mL)
